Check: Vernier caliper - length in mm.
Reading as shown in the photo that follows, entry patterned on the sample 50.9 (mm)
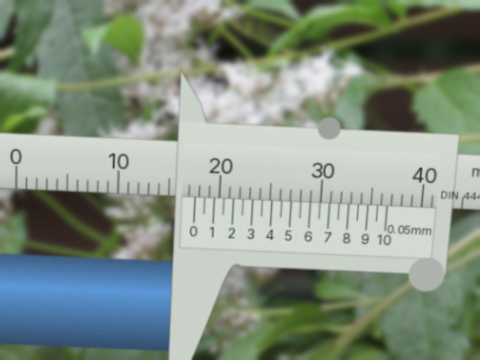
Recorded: 17.6 (mm)
